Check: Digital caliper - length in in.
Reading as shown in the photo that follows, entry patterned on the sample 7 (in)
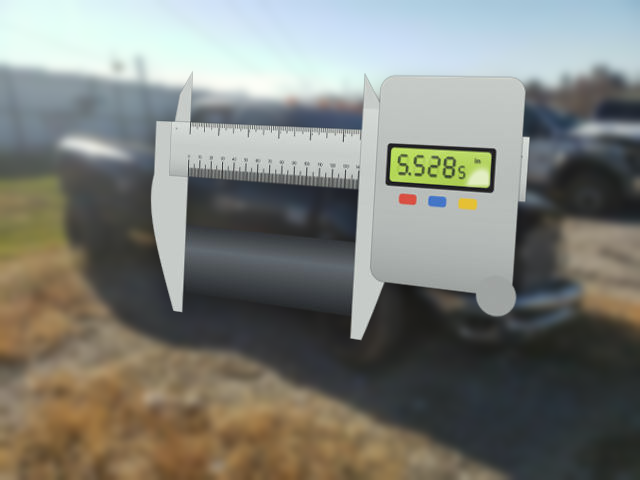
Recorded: 5.5285 (in)
